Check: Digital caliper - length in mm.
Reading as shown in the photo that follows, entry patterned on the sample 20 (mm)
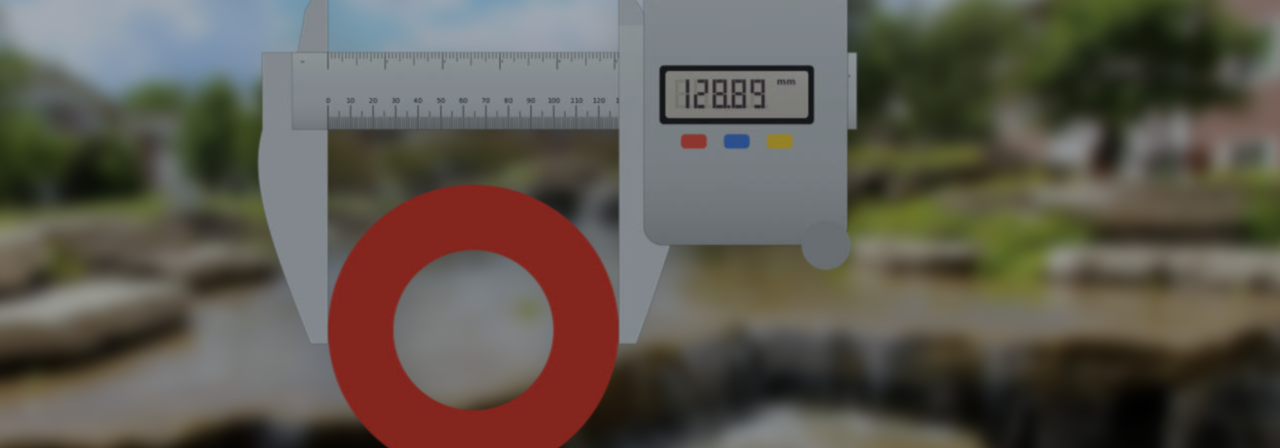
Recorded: 128.89 (mm)
